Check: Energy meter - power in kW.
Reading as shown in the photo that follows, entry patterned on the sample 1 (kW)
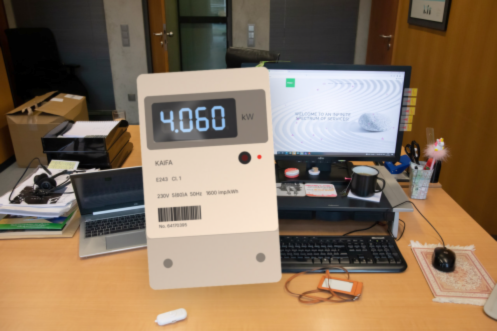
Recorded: 4.060 (kW)
